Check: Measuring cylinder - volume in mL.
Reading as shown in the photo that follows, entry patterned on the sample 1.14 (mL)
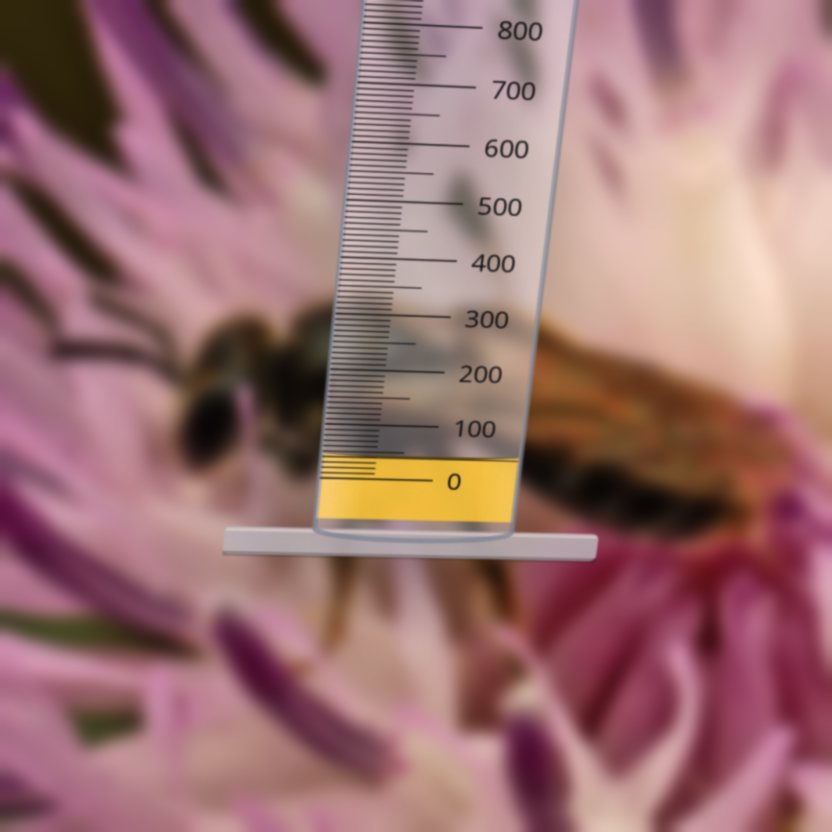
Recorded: 40 (mL)
